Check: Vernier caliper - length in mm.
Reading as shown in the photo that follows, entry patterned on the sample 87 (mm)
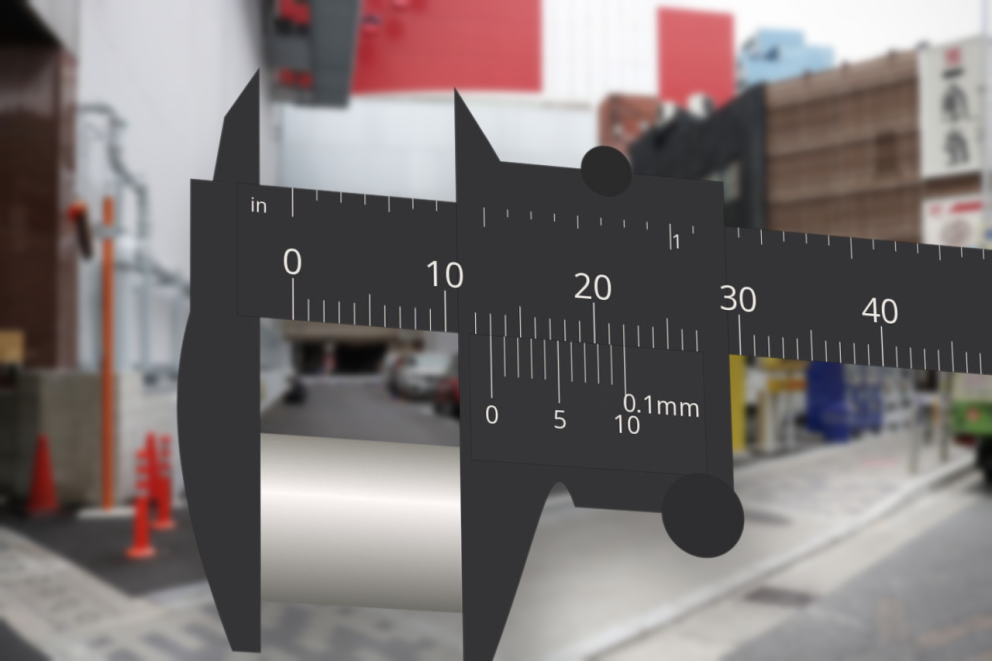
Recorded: 13.0 (mm)
